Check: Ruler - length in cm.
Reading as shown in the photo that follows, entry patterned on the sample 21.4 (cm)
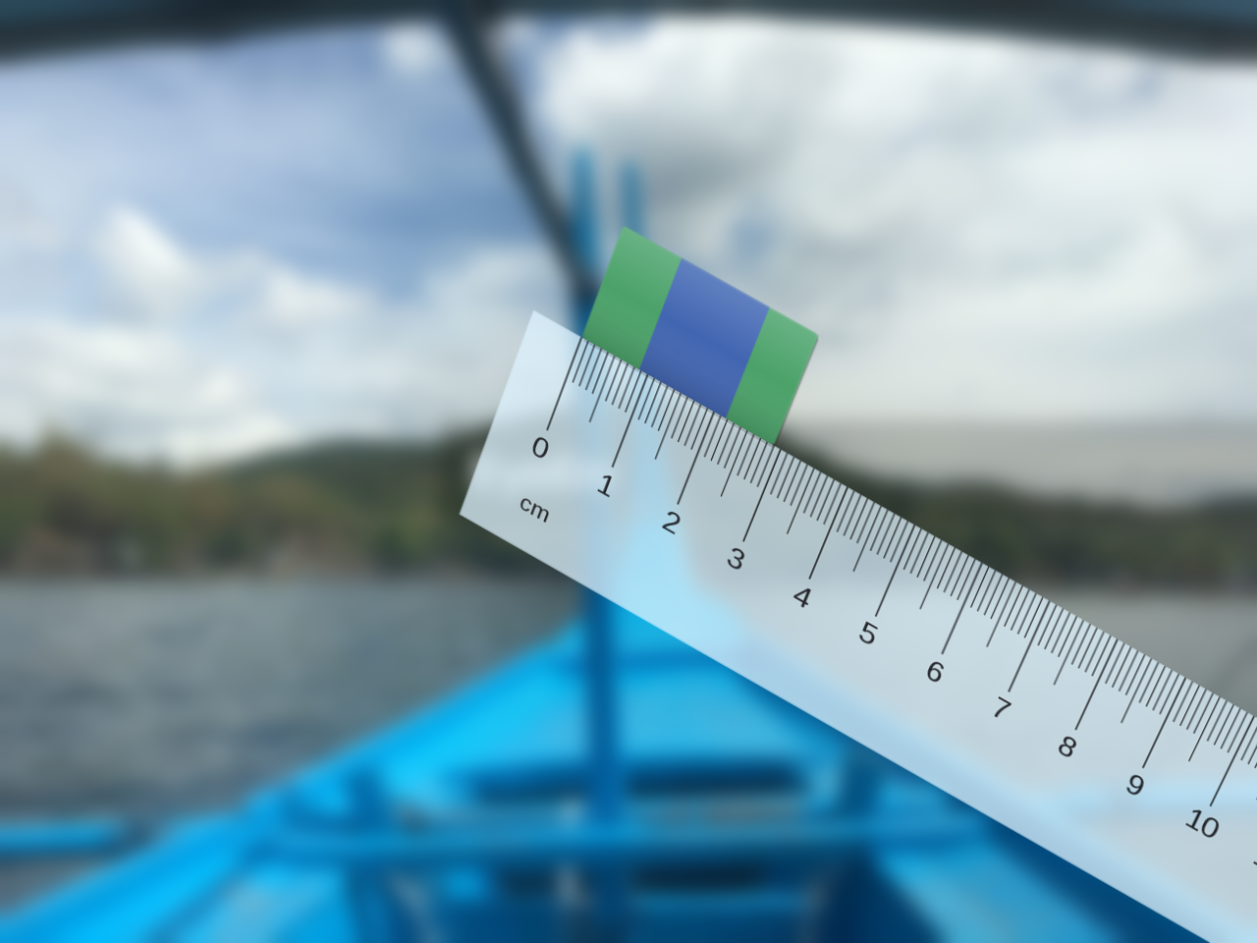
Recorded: 2.9 (cm)
